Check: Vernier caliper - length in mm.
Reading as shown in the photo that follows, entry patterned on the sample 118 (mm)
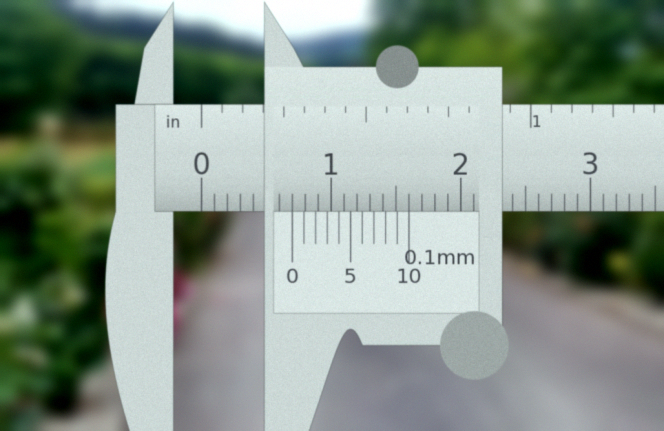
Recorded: 7.0 (mm)
